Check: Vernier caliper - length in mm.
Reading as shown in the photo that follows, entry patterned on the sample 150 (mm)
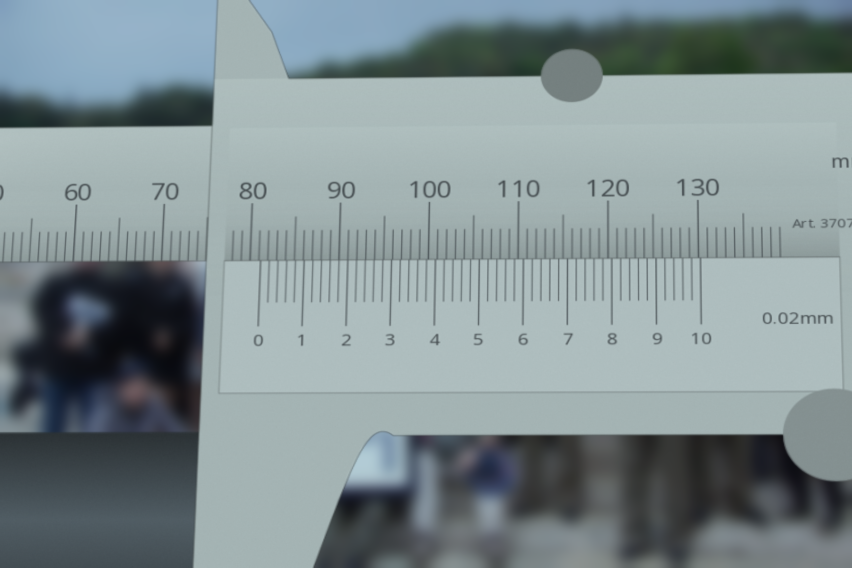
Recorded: 81.2 (mm)
